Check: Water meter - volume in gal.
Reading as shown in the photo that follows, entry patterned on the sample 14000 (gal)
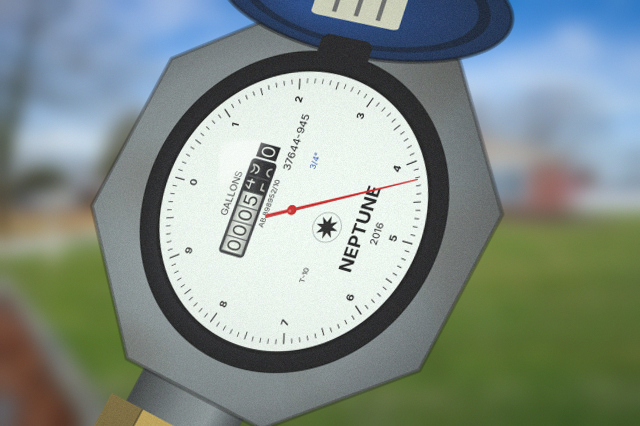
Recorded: 5494.2 (gal)
